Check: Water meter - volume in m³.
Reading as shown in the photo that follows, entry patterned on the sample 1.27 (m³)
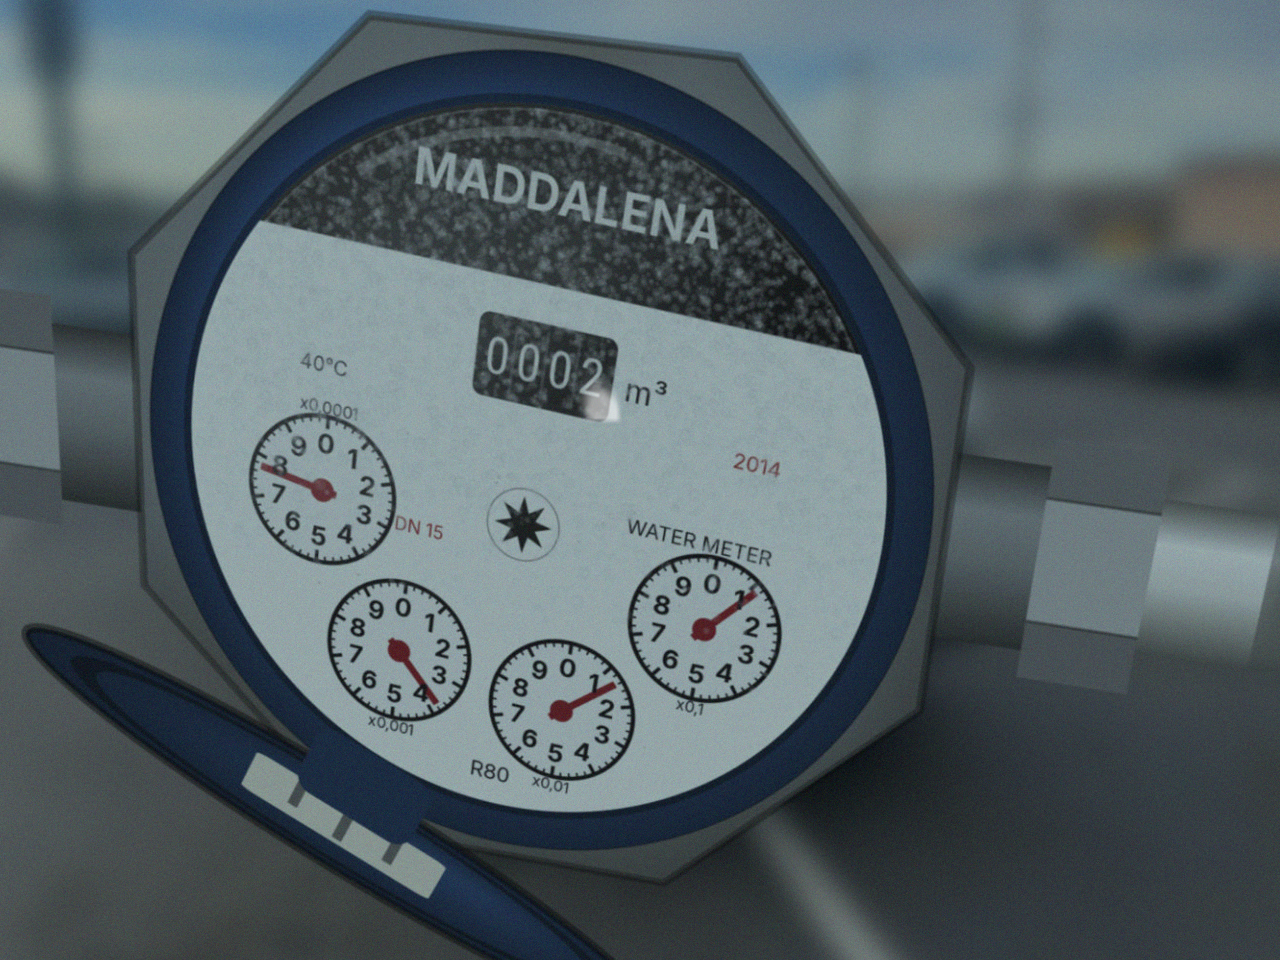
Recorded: 2.1137 (m³)
